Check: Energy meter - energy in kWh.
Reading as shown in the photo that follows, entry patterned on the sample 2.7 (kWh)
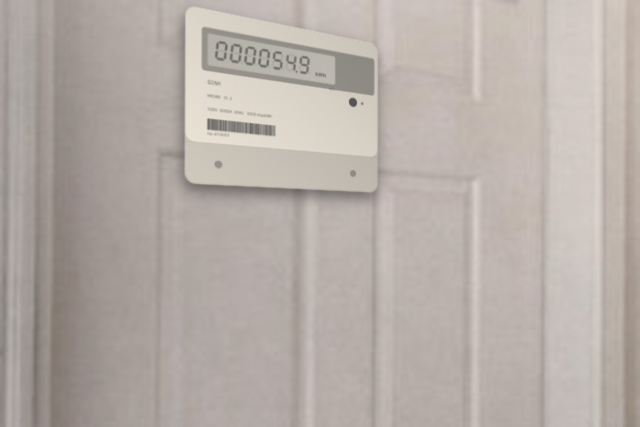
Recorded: 54.9 (kWh)
